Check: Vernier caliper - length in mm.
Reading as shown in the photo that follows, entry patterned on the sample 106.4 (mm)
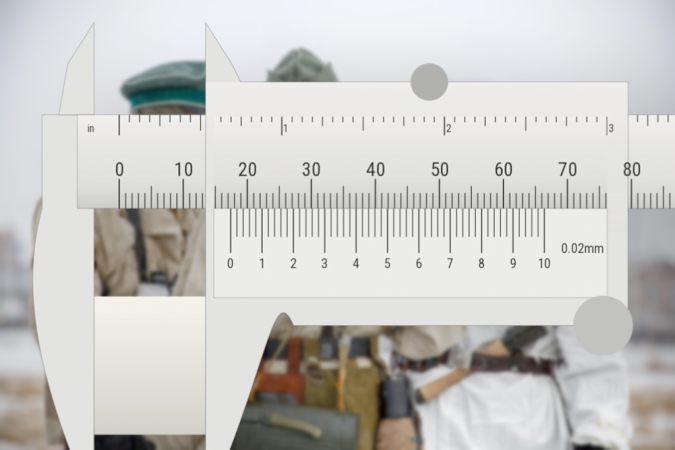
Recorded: 17.4 (mm)
